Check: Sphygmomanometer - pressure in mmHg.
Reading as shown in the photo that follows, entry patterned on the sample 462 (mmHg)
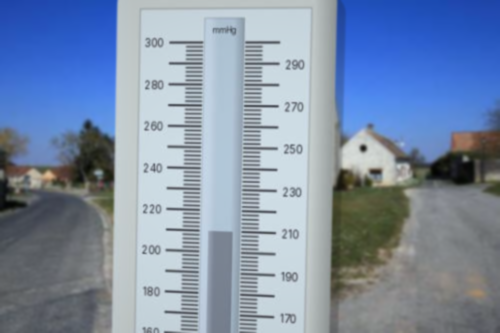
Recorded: 210 (mmHg)
